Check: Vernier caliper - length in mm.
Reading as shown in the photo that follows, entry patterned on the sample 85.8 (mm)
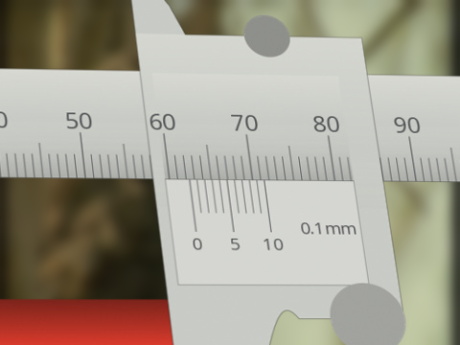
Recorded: 62.4 (mm)
